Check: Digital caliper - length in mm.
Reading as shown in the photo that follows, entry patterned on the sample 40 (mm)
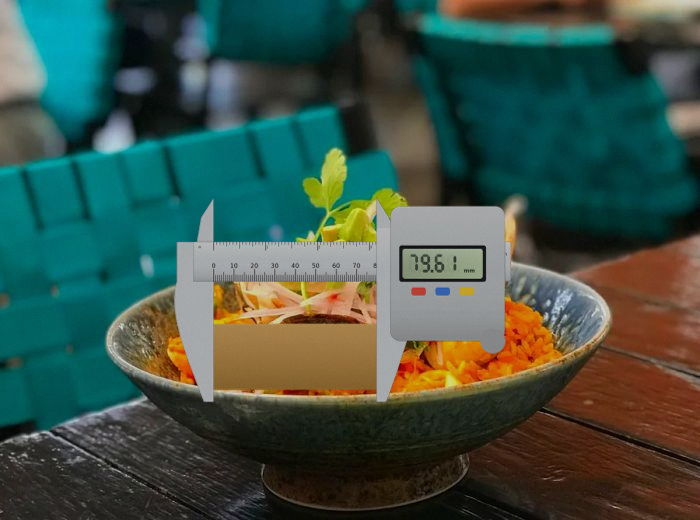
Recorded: 79.61 (mm)
